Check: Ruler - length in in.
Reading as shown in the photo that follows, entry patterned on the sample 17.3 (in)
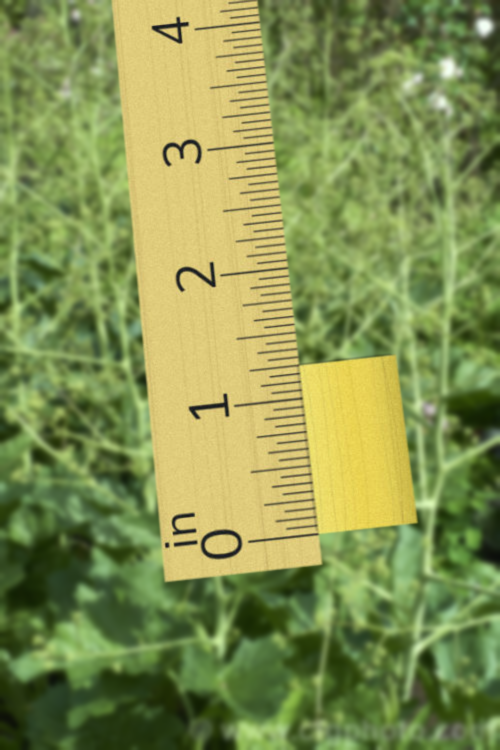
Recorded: 1.25 (in)
